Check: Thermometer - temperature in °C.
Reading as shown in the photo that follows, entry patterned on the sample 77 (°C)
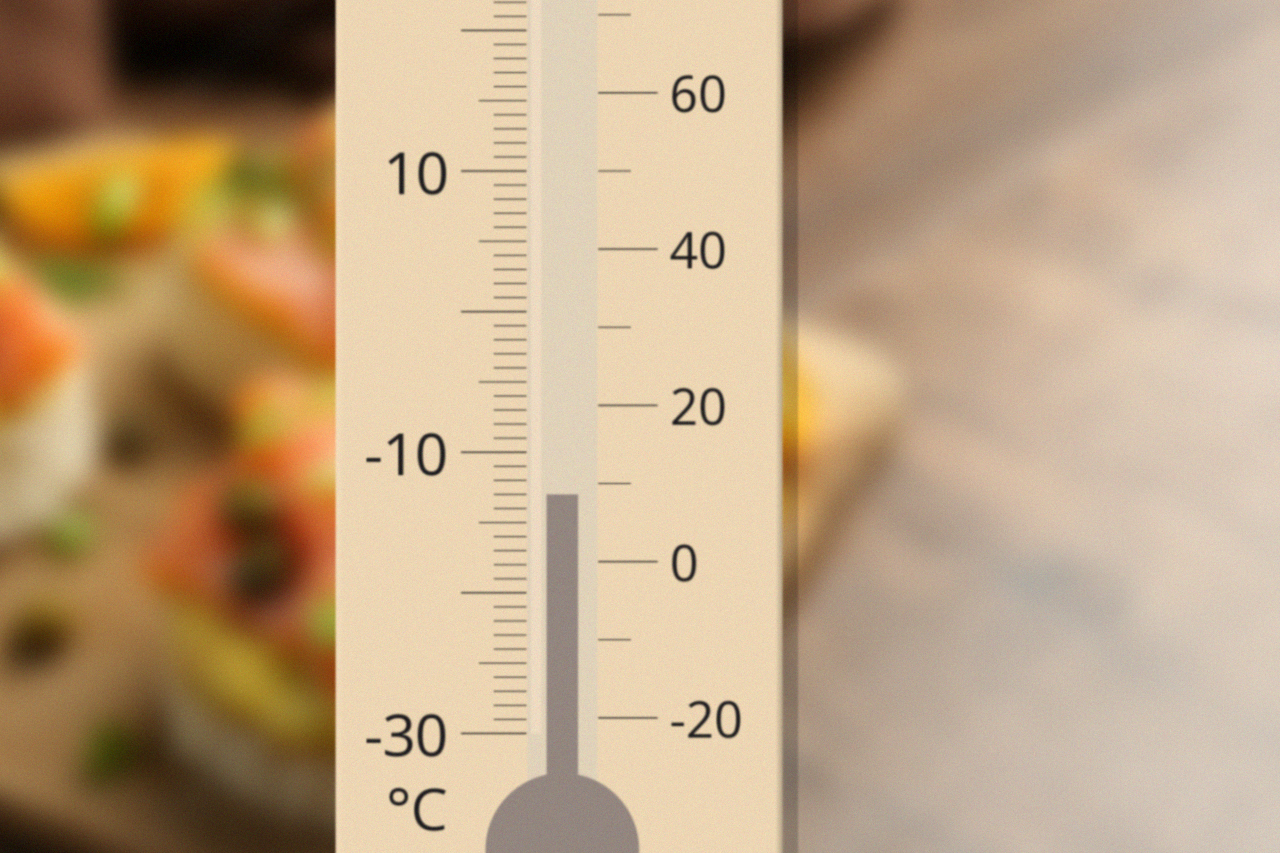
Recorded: -13 (°C)
